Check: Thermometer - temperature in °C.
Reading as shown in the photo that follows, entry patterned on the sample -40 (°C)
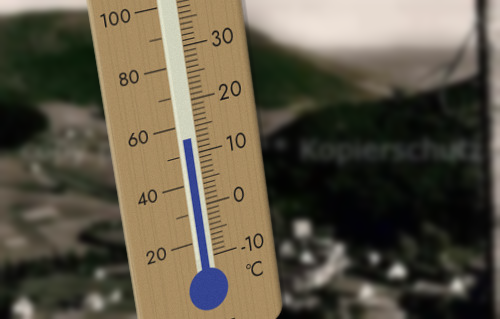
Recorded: 13 (°C)
